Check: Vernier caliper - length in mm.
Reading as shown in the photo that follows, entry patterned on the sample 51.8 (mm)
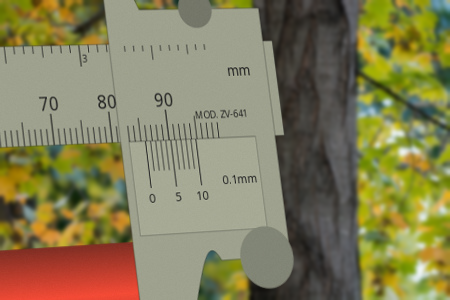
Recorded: 85.8 (mm)
